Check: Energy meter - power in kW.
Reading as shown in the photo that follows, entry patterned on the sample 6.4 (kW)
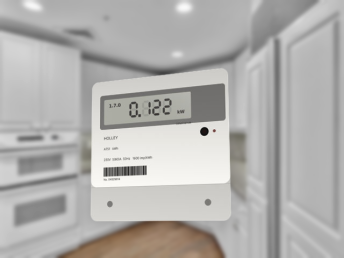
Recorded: 0.122 (kW)
